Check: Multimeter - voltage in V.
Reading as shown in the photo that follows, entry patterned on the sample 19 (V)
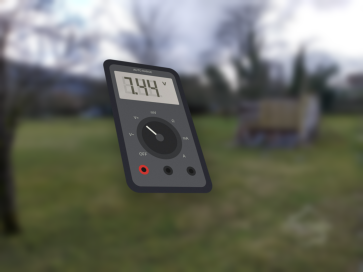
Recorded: 7.44 (V)
